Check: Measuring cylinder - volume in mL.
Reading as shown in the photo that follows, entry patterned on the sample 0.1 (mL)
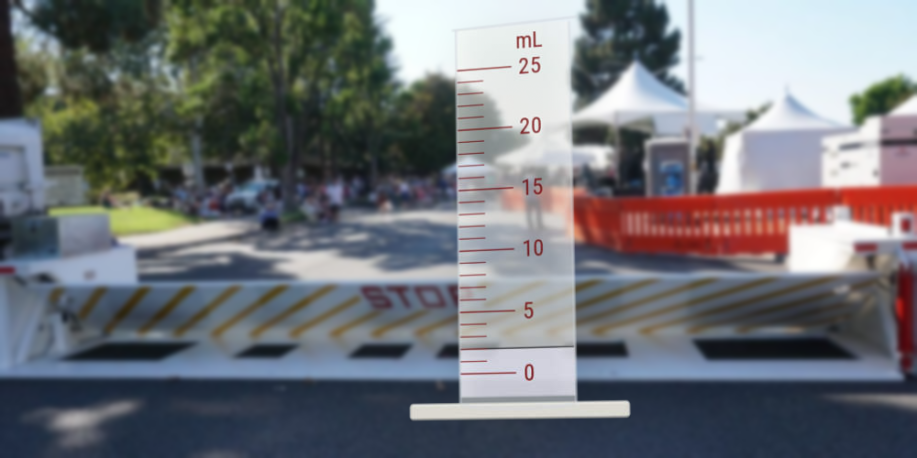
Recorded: 2 (mL)
